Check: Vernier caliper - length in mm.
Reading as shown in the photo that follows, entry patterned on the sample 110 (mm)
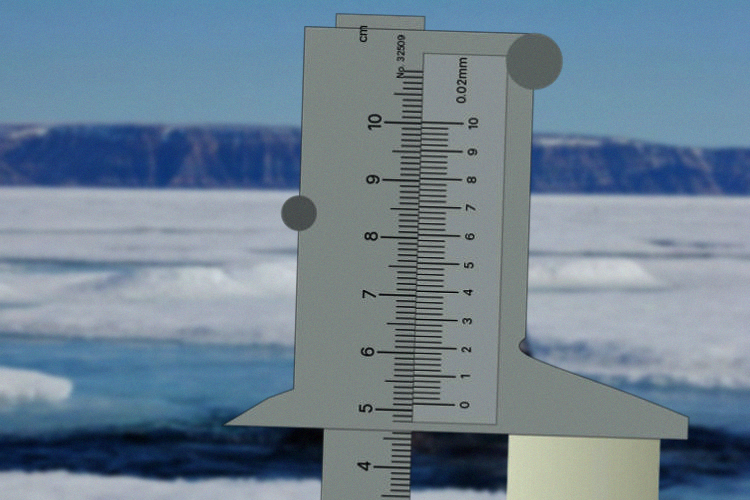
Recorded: 51.2 (mm)
